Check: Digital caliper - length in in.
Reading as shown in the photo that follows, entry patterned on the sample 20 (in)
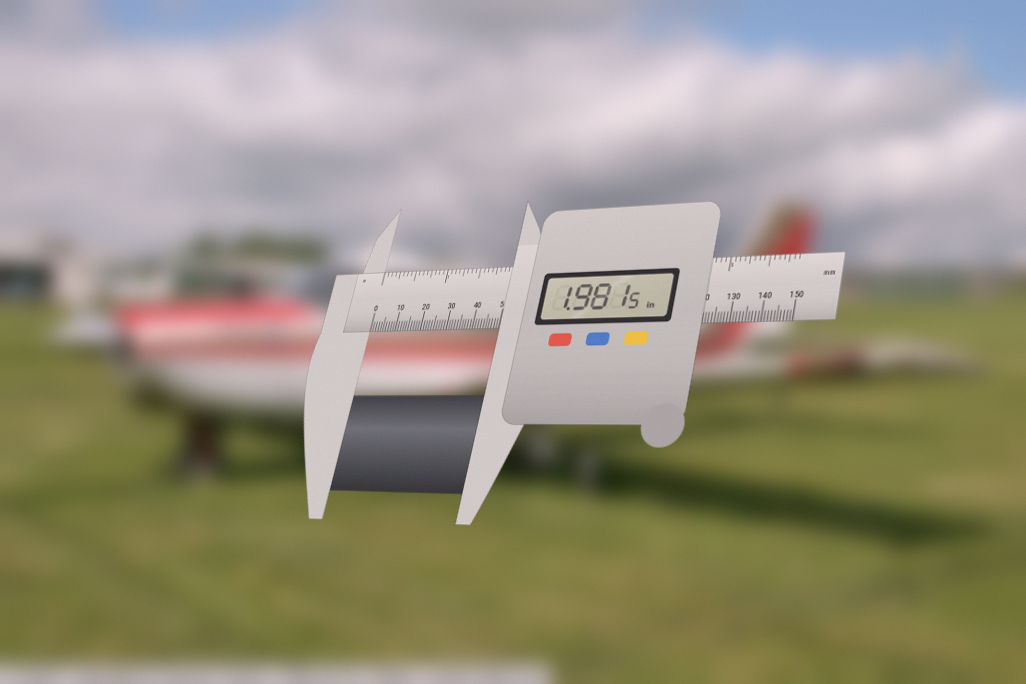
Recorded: 1.9815 (in)
